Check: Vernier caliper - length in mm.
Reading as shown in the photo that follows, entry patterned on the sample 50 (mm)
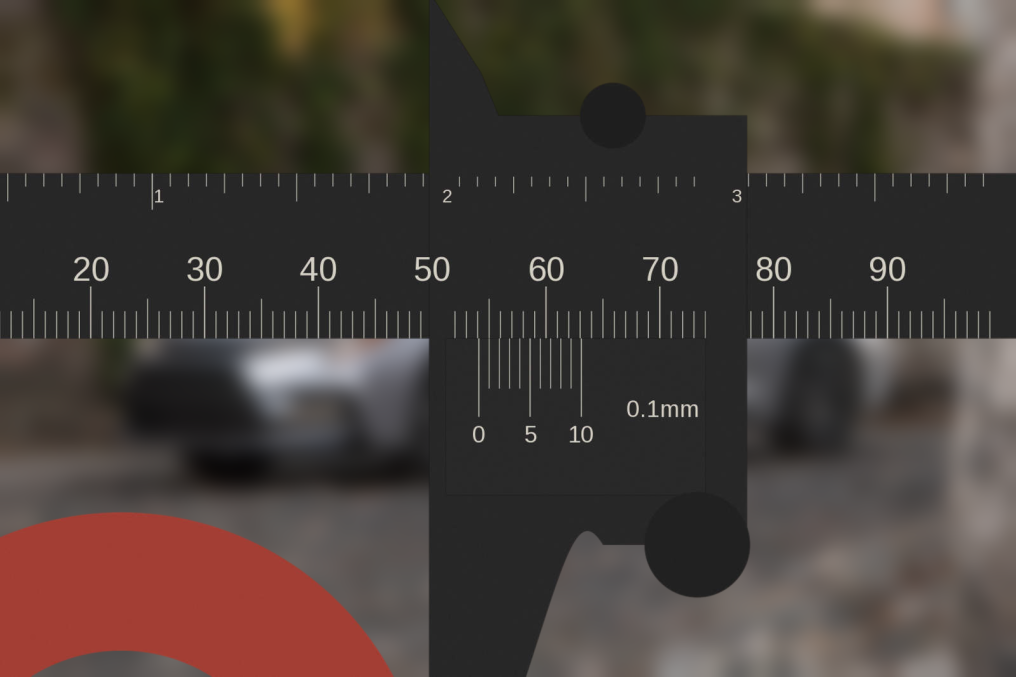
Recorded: 54.1 (mm)
